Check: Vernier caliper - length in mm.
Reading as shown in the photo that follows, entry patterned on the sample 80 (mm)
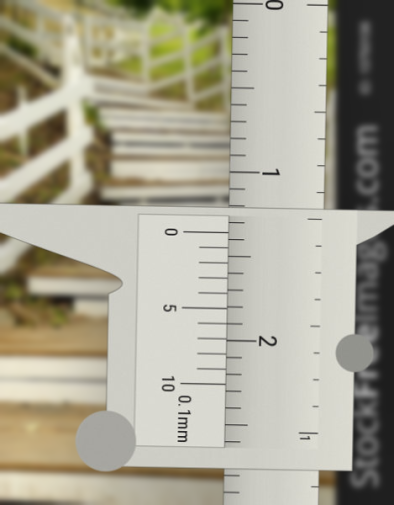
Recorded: 13.6 (mm)
